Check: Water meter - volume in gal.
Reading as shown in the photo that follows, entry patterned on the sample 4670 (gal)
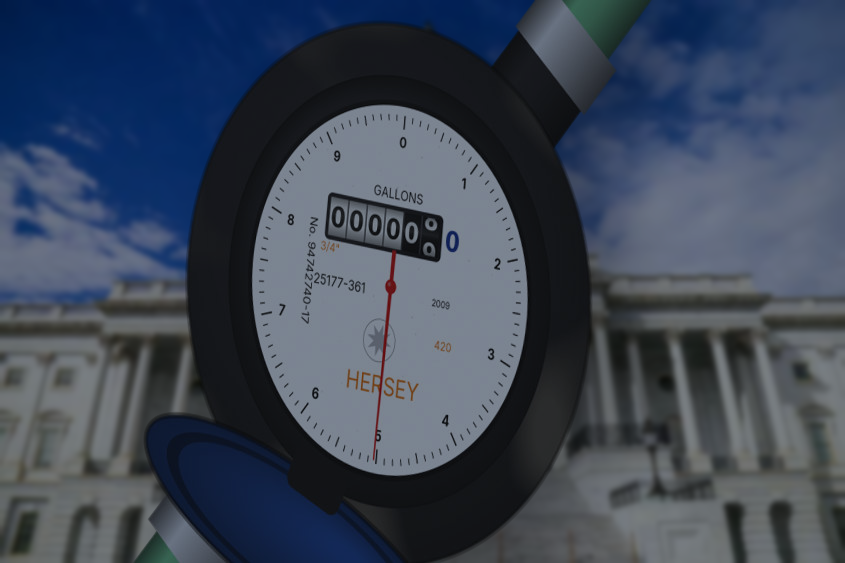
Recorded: 85.0 (gal)
